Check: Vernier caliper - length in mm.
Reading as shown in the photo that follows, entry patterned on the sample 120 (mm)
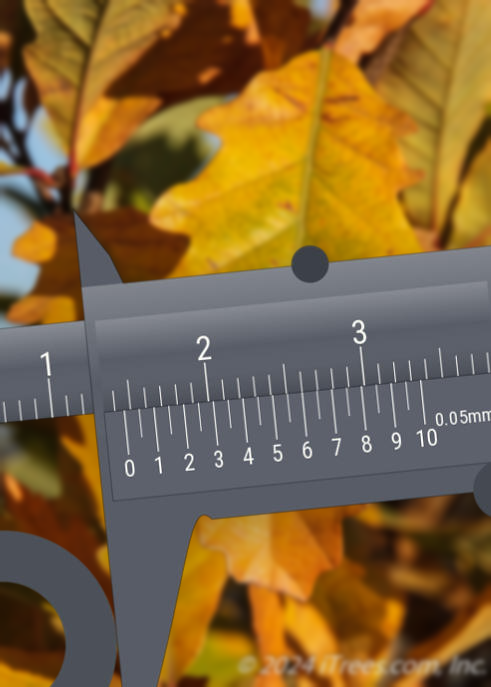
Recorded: 14.6 (mm)
